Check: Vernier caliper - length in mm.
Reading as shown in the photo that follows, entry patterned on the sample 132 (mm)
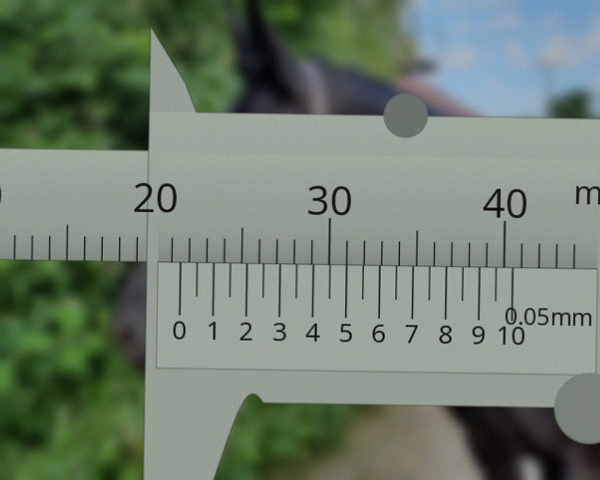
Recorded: 21.5 (mm)
